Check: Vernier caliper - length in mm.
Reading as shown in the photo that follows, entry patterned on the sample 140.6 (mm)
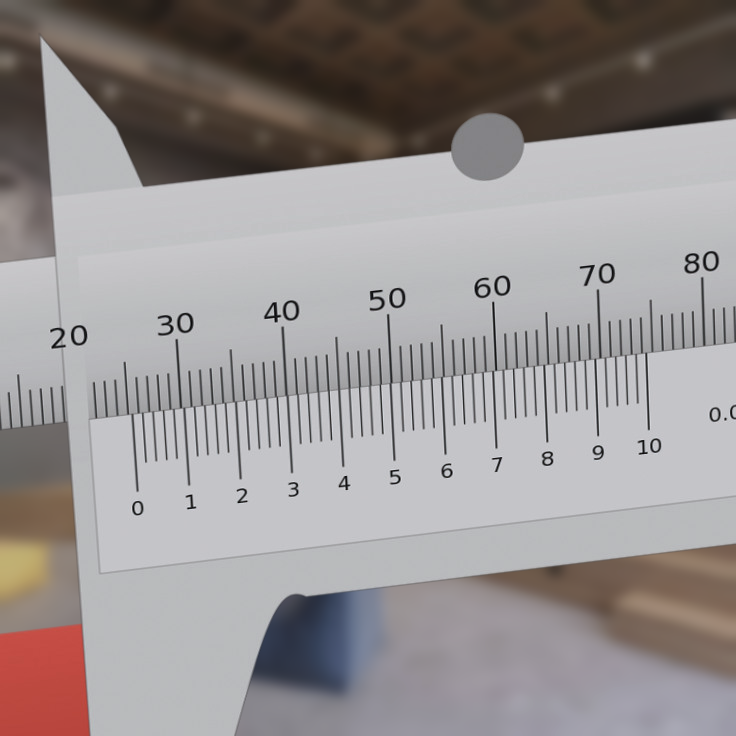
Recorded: 25.4 (mm)
